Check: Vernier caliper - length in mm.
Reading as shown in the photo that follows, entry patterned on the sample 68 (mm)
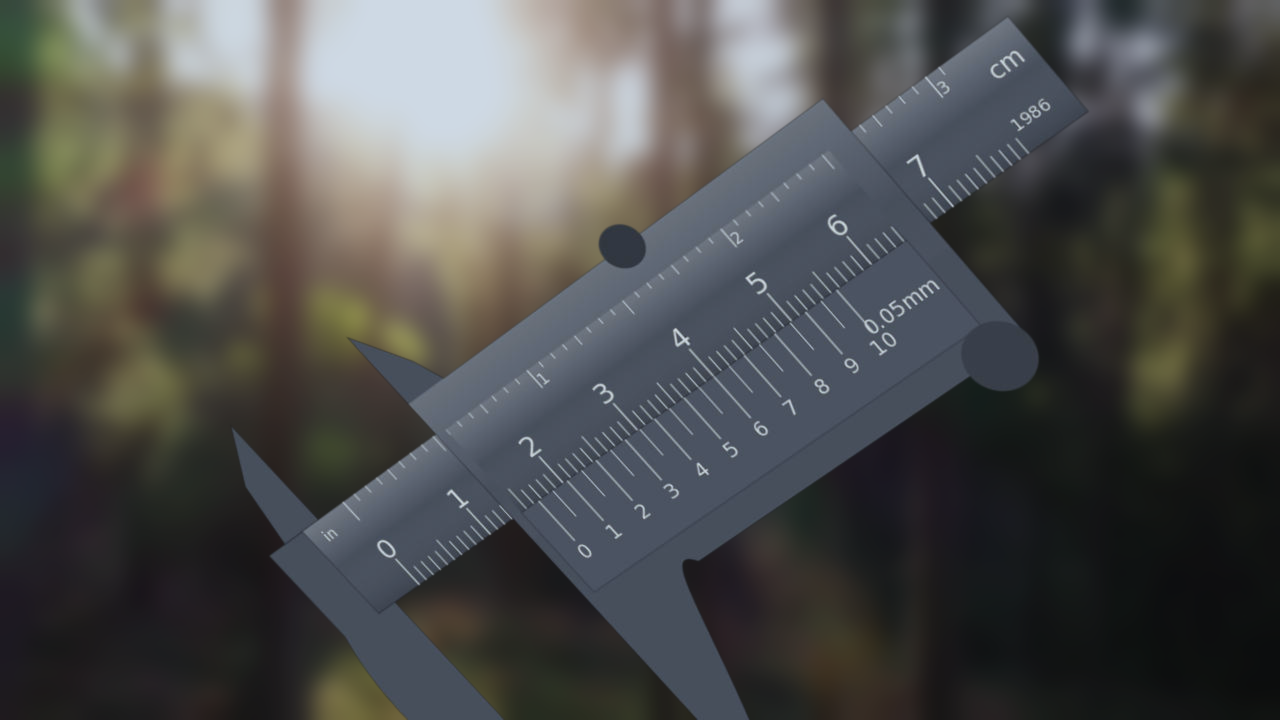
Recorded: 16.6 (mm)
